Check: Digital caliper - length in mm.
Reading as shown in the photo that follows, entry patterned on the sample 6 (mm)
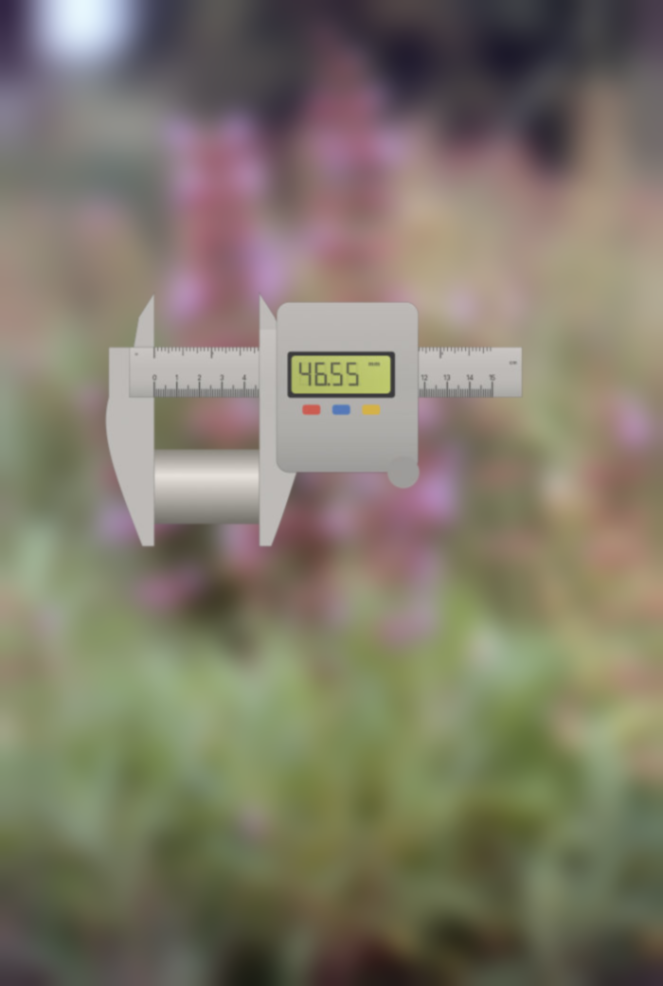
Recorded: 46.55 (mm)
